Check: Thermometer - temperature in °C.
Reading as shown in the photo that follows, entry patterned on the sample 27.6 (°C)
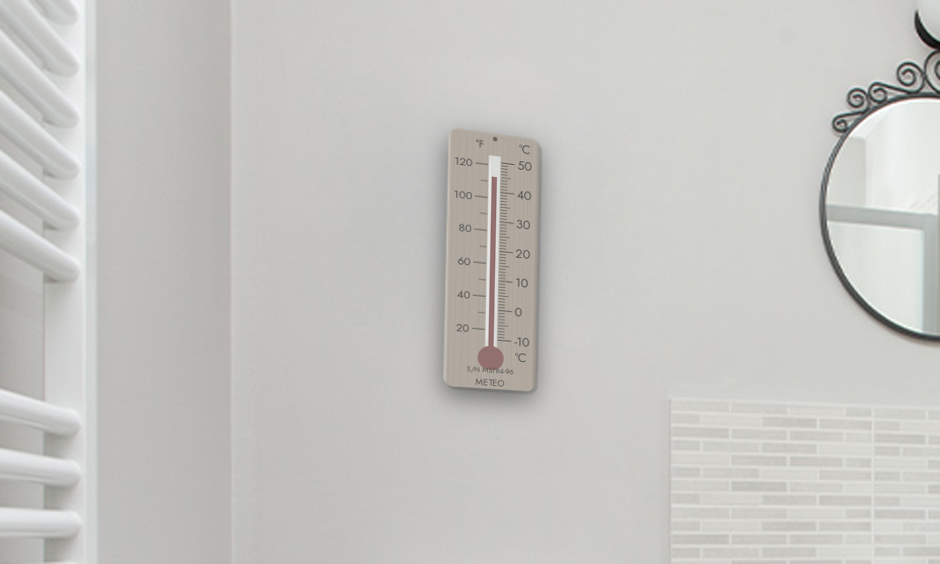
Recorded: 45 (°C)
